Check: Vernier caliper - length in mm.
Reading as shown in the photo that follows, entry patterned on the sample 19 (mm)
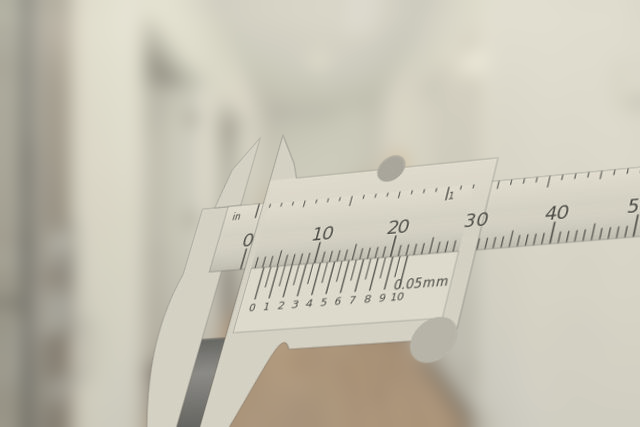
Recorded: 3.2 (mm)
